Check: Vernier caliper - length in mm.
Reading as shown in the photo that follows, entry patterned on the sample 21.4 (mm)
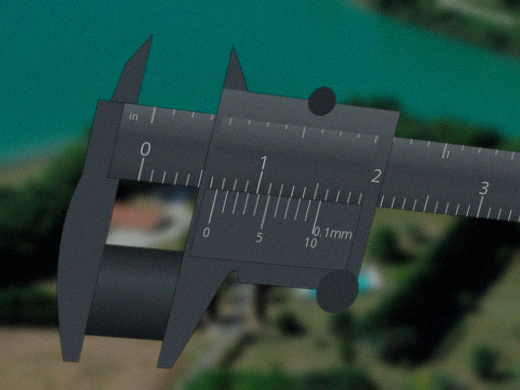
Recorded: 6.6 (mm)
